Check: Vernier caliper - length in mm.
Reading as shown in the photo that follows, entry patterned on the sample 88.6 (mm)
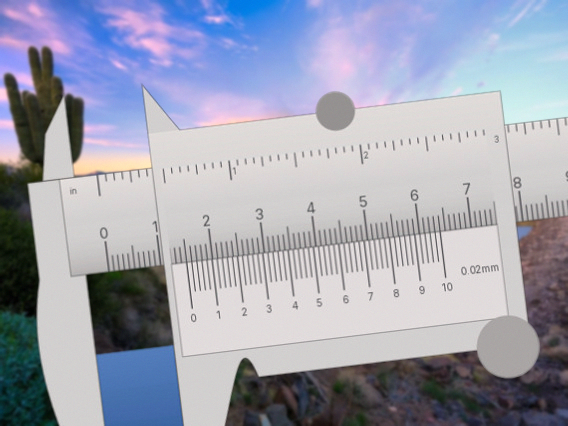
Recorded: 15.0 (mm)
